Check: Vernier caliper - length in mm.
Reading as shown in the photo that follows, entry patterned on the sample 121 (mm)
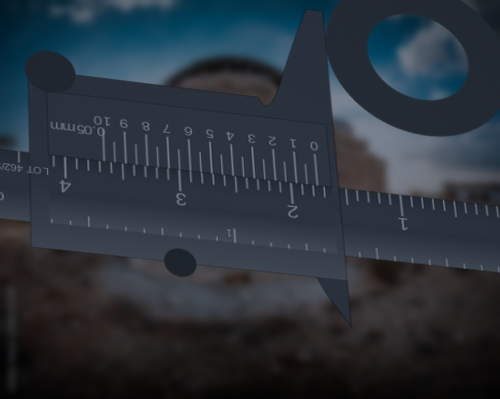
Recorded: 17.6 (mm)
